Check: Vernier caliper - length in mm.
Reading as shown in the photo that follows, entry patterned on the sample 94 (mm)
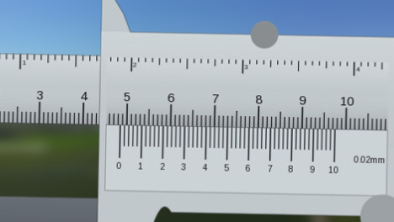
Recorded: 48.5 (mm)
